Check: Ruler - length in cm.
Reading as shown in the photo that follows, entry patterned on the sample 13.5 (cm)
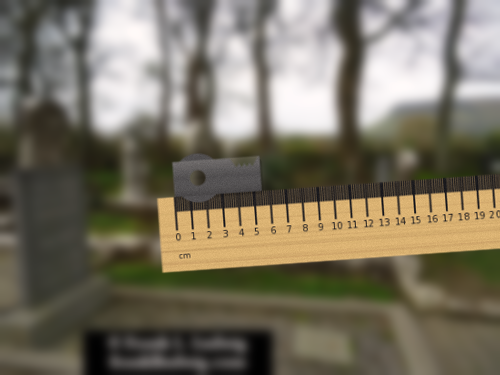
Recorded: 5.5 (cm)
